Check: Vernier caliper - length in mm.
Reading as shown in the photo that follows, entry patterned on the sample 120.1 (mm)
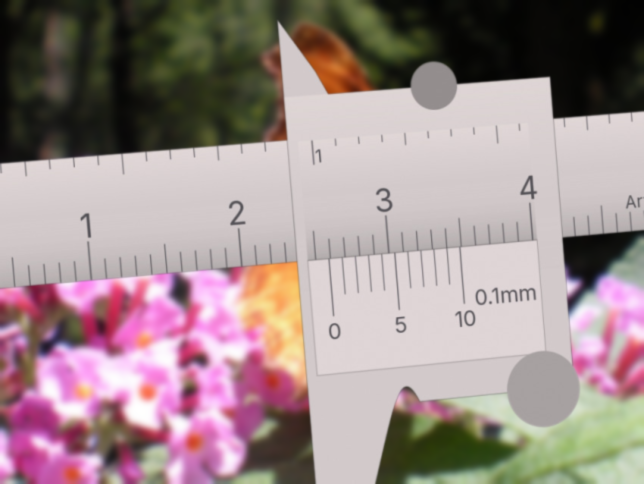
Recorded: 25.9 (mm)
